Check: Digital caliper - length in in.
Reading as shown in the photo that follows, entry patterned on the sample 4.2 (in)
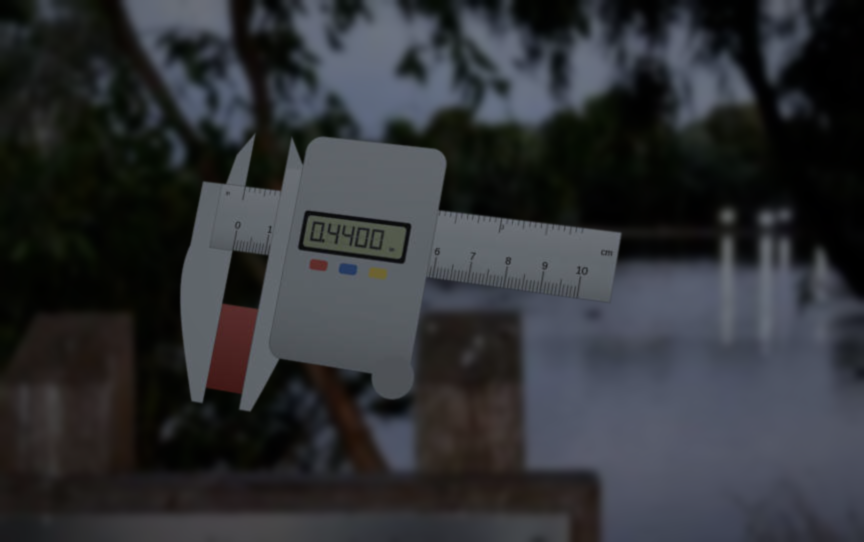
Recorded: 0.4400 (in)
